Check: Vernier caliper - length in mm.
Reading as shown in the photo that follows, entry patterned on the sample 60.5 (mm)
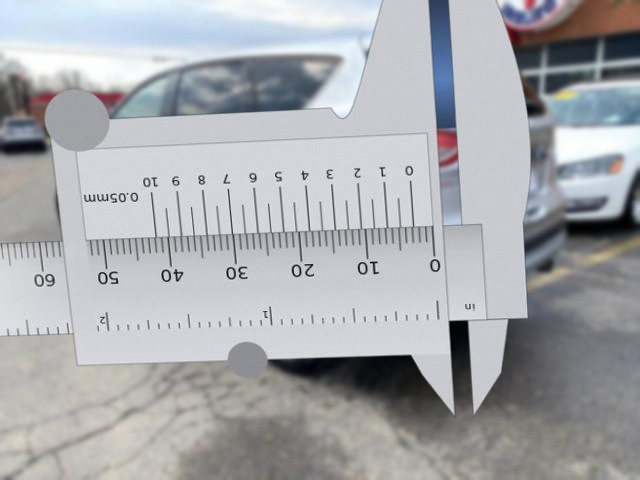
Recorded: 2.8 (mm)
